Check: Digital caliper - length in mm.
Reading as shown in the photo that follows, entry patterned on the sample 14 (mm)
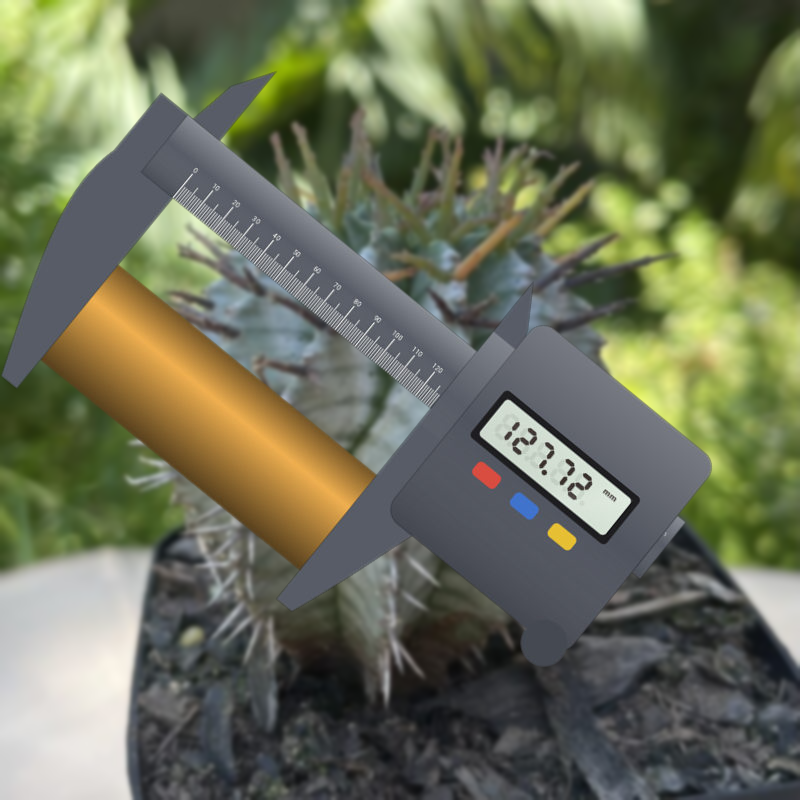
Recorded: 127.72 (mm)
